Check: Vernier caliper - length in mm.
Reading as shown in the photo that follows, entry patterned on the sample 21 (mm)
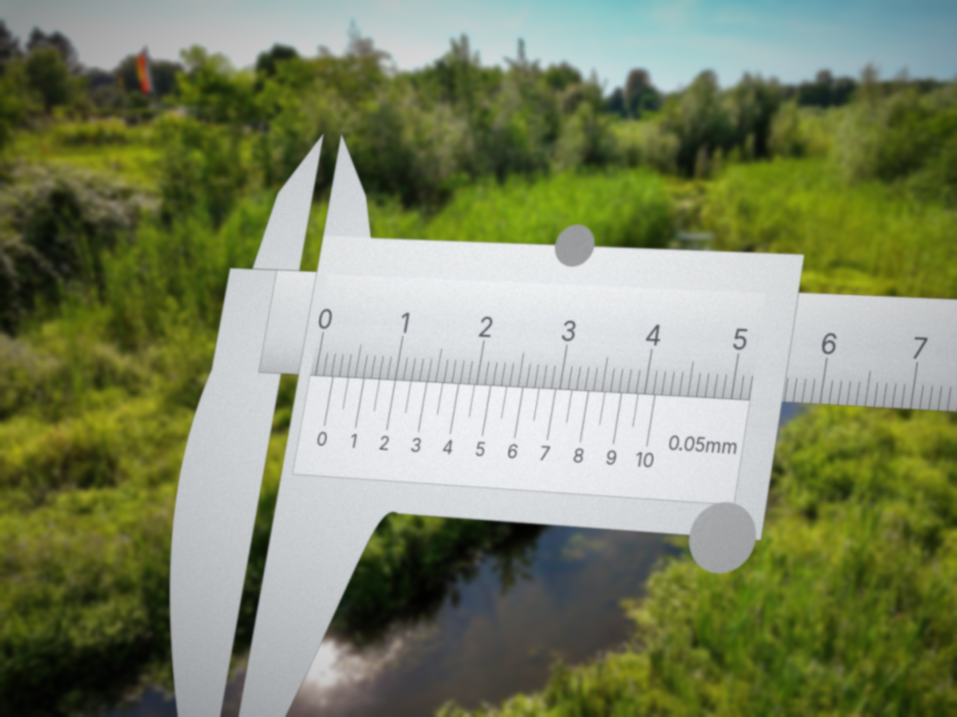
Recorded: 2.2 (mm)
